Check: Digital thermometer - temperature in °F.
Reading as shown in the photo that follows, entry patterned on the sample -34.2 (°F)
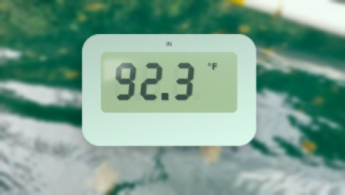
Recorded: 92.3 (°F)
